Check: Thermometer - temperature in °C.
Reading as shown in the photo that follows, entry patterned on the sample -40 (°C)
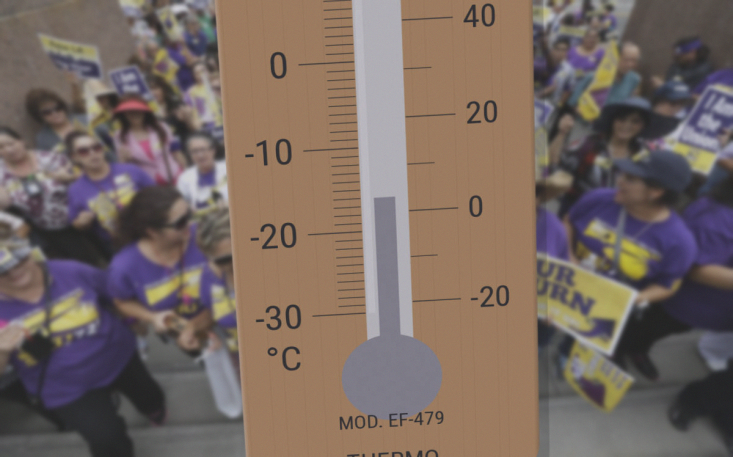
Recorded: -16 (°C)
